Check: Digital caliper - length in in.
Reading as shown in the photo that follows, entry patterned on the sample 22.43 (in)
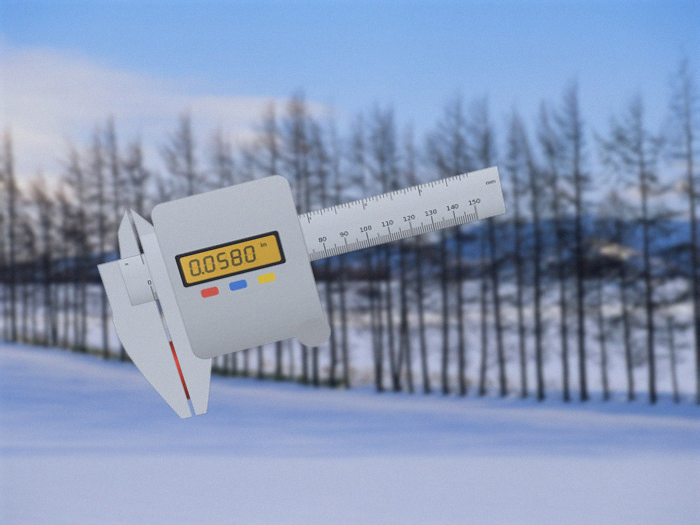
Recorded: 0.0580 (in)
